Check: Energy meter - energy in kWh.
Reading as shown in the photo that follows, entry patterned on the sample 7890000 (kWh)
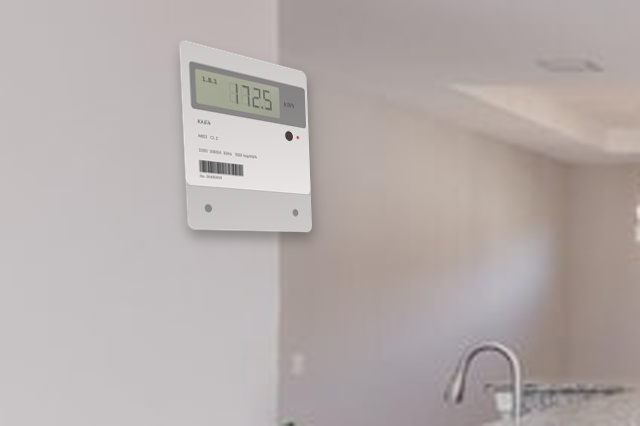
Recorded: 172.5 (kWh)
